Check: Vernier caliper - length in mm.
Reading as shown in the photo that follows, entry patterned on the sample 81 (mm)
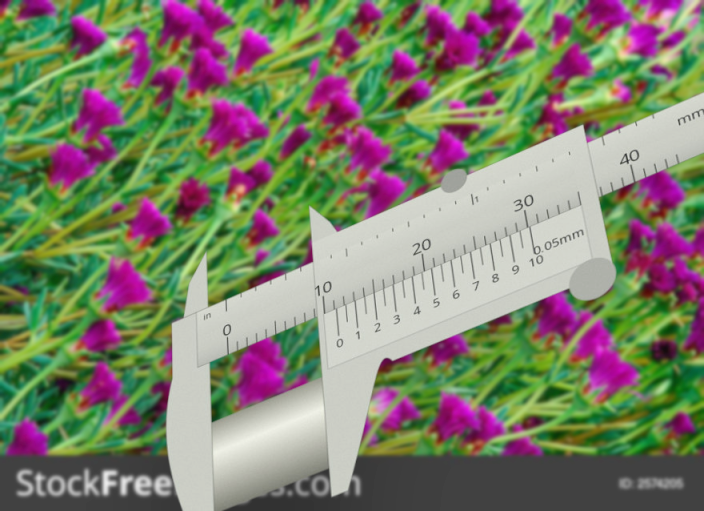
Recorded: 11.2 (mm)
